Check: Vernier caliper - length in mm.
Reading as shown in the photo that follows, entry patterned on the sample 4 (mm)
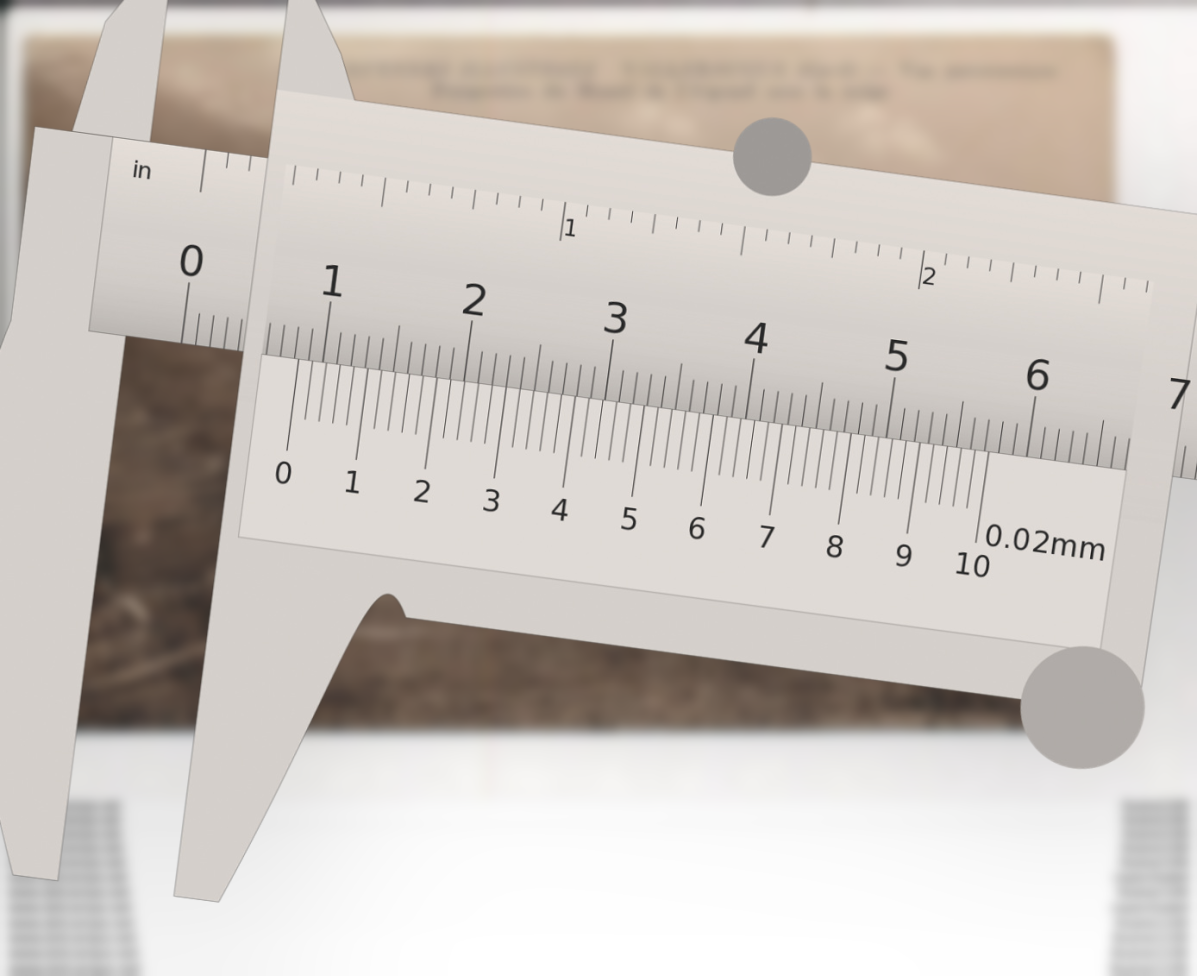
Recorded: 8.3 (mm)
